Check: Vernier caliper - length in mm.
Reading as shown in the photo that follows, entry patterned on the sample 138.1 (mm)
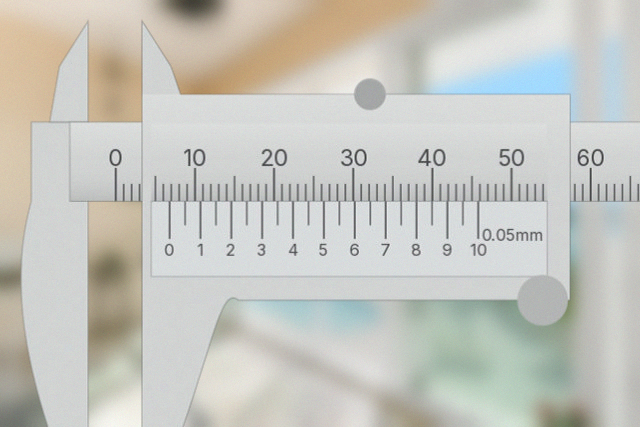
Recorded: 6.8 (mm)
